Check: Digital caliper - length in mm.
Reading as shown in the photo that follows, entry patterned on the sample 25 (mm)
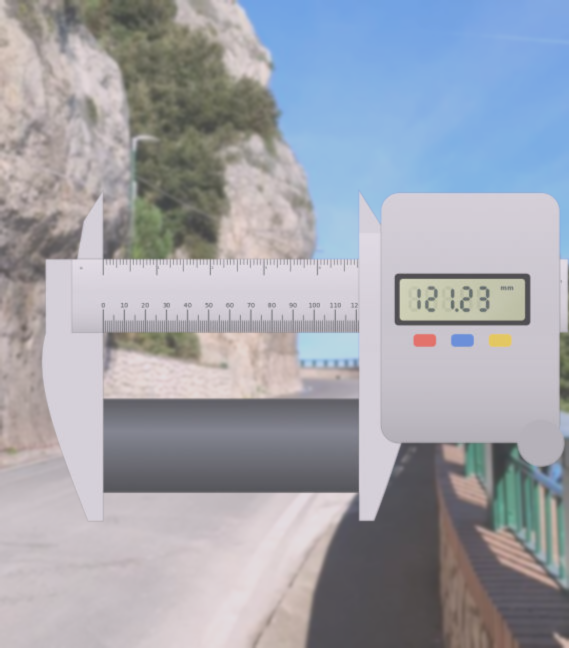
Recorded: 121.23 (mm)
